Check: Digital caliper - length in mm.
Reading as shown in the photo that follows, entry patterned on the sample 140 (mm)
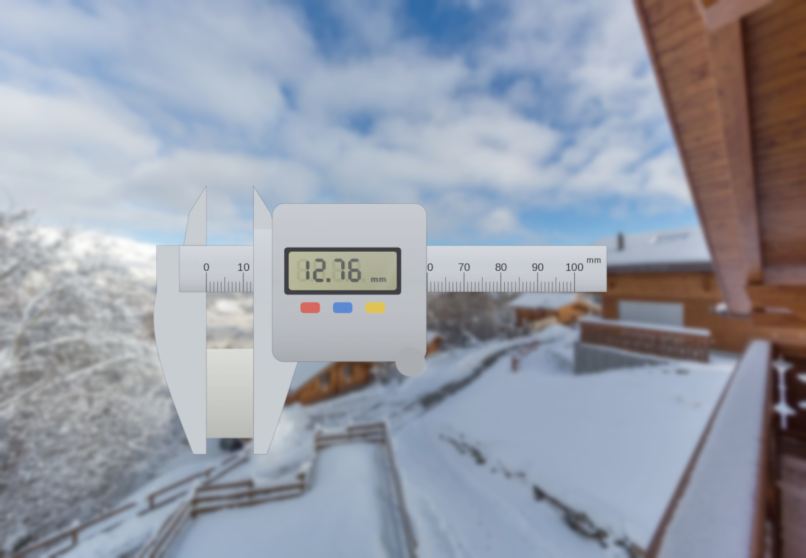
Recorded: 12.76 (mm)
